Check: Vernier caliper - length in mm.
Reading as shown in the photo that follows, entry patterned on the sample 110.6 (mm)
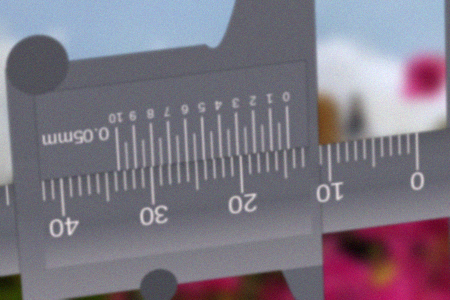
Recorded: 14.6 (mm)
